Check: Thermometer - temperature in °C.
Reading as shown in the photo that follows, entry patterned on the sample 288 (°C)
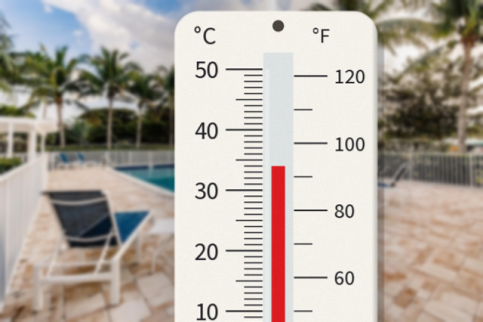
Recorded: 34 (°C)
